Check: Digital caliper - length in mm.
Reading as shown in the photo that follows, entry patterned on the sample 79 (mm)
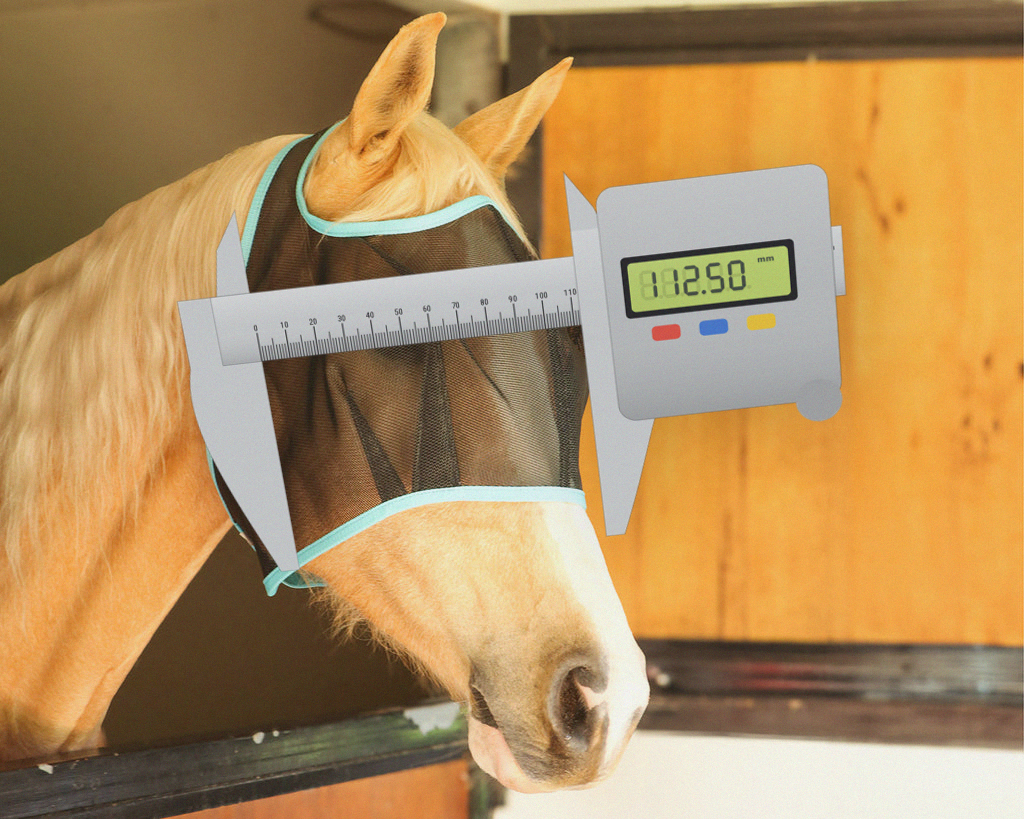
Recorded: 112.50 (mm)
